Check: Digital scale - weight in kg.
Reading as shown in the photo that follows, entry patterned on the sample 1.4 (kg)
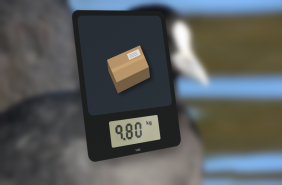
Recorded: 9.80 (kg)
